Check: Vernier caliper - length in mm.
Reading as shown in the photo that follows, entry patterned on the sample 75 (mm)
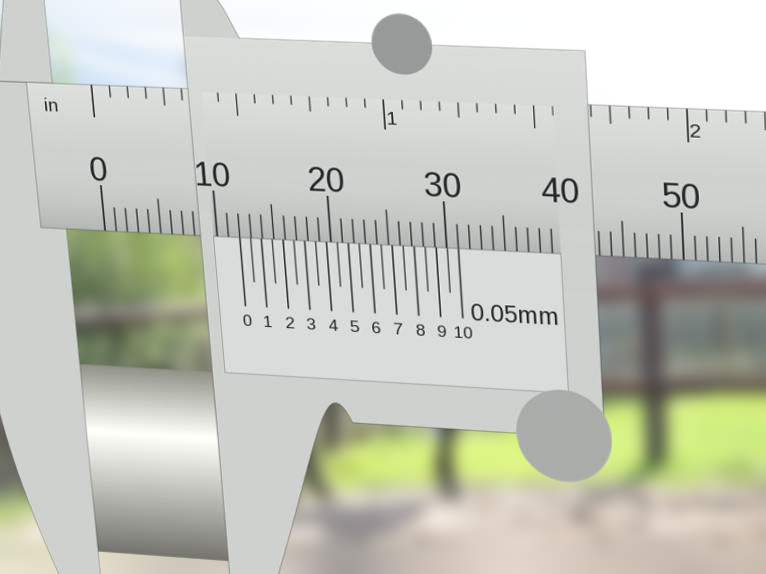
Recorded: 12.0 (mm)
